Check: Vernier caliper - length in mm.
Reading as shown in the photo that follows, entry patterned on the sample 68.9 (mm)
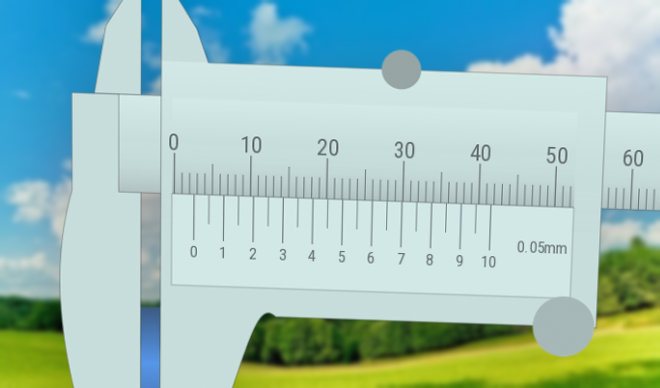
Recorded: 2.6 (mm)
